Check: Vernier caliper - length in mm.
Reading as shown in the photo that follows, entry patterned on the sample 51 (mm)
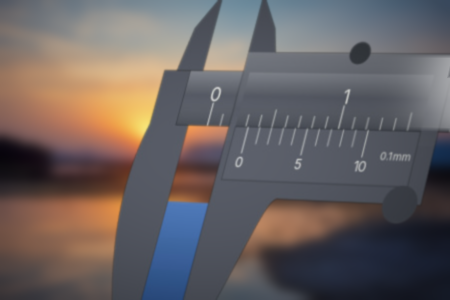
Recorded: 3.2 (mm)
